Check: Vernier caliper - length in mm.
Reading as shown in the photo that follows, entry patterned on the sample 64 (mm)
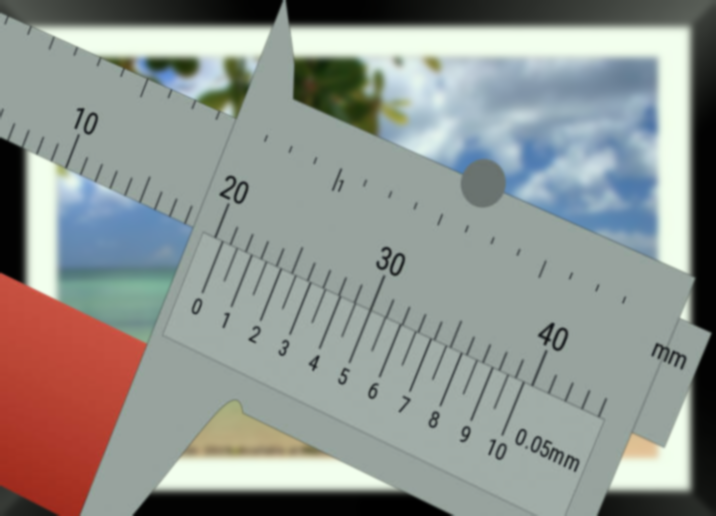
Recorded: 20.5 (mm)
